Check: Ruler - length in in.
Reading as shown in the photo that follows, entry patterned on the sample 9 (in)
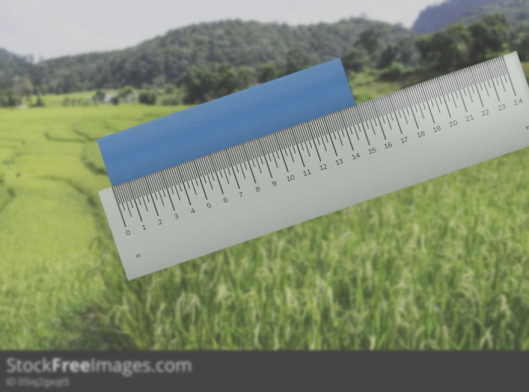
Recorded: 15 (in)
